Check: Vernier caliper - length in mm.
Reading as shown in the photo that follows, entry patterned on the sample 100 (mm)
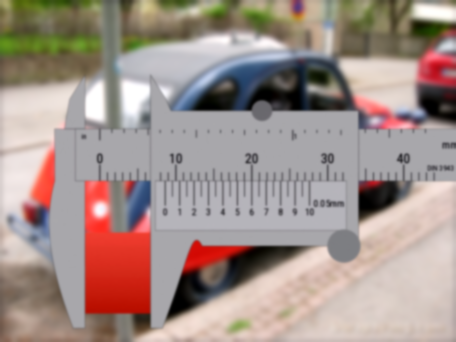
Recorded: 8.6 (mm)
